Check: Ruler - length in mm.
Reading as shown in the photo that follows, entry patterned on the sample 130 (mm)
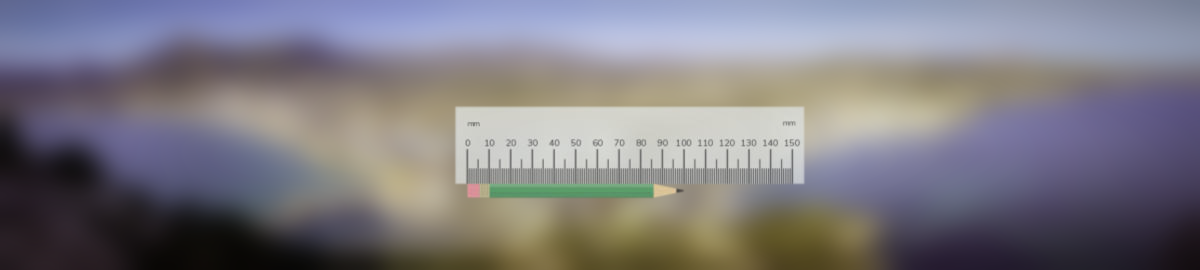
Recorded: 100 (mm)
